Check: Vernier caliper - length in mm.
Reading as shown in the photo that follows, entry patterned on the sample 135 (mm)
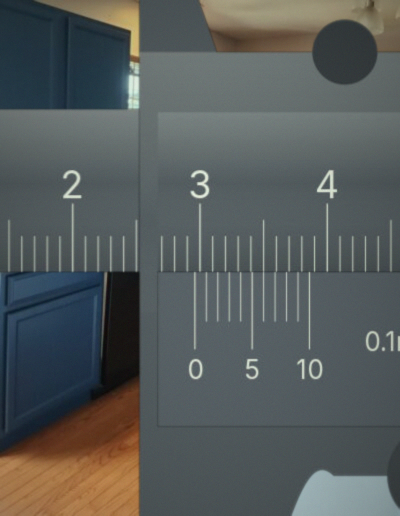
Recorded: 29.6 (mm)
